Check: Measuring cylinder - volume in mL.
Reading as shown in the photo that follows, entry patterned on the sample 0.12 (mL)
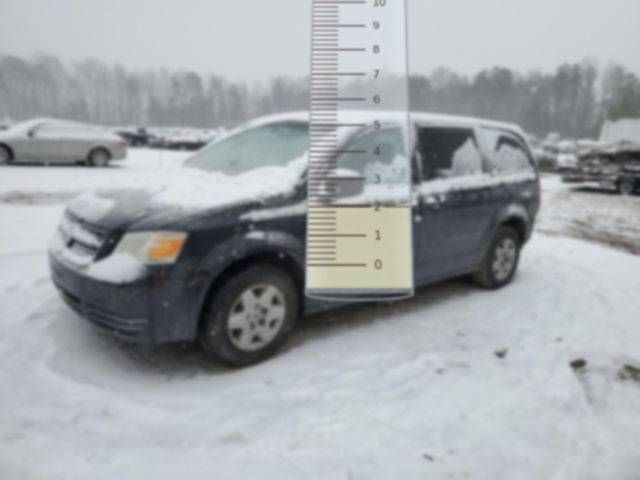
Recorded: 2 (mL)
